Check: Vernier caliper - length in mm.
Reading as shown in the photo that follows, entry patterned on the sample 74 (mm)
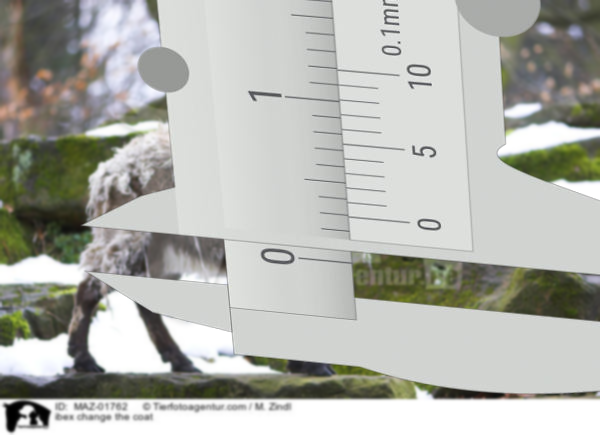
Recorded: 2.9 (mm)
